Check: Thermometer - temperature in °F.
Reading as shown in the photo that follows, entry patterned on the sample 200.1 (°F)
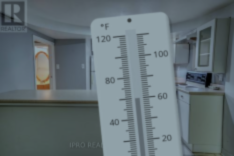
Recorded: 60 (°F)
